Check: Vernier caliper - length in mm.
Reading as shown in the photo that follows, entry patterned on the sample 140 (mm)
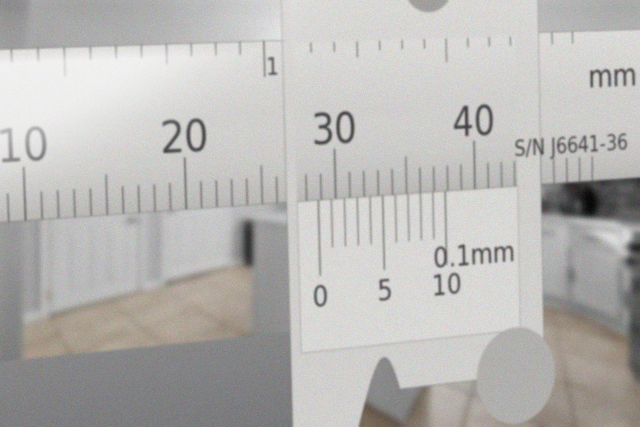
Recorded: 28.8 (mm)
